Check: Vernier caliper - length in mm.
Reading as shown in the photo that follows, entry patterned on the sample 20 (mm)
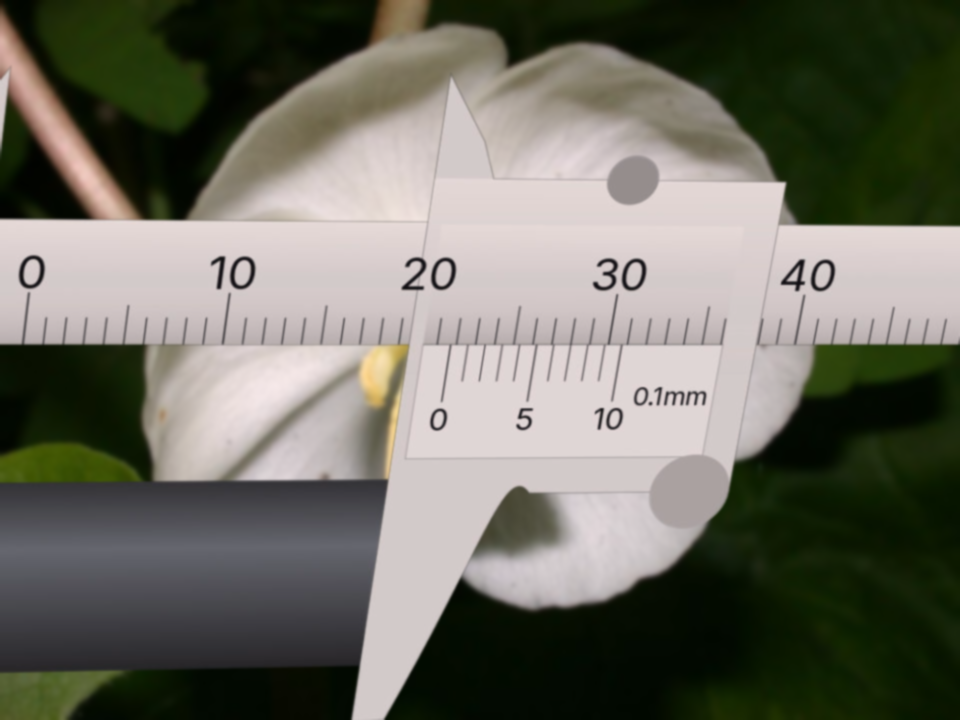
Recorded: 21.7 (mm)
